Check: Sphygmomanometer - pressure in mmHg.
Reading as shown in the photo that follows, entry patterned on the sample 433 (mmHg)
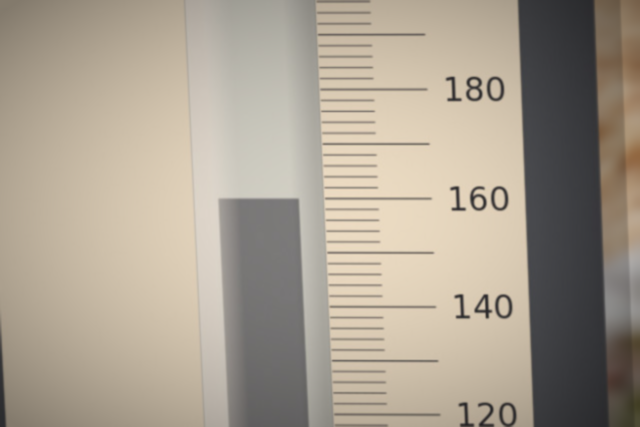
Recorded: 160 (mmHg)
